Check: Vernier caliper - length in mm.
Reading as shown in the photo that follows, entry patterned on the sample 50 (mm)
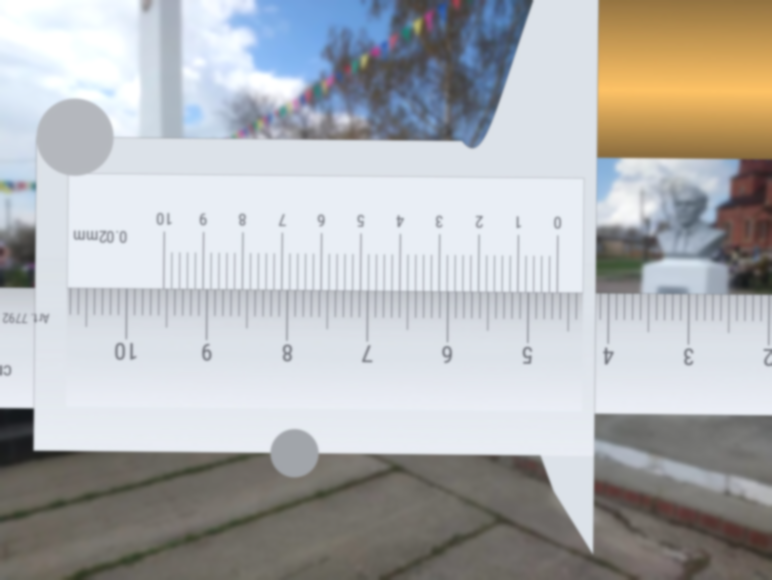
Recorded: 46.4 (mm)
